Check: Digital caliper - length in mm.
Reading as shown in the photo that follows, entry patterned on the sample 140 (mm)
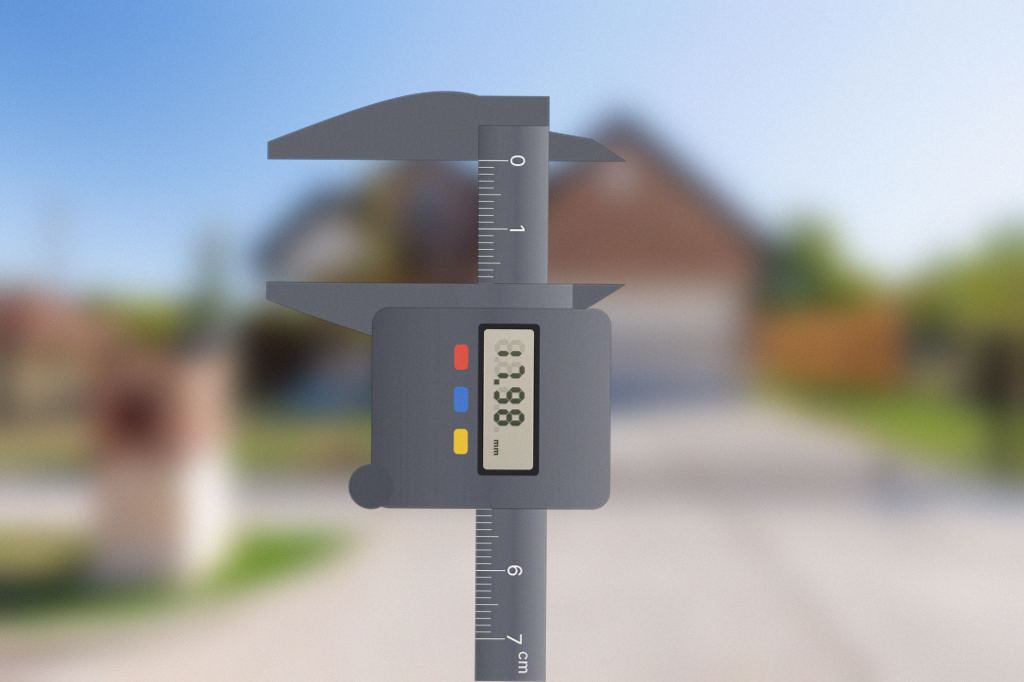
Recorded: 17.98 (mm)
